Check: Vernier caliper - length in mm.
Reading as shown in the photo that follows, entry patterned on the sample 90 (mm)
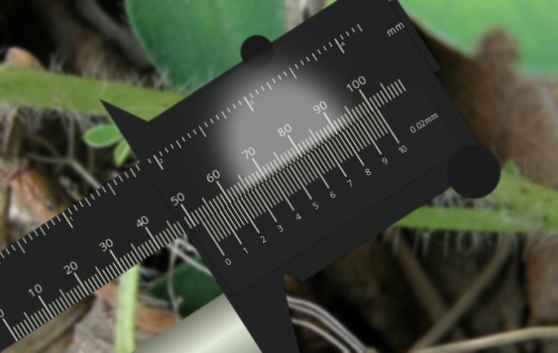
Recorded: 52.0 (mm)
